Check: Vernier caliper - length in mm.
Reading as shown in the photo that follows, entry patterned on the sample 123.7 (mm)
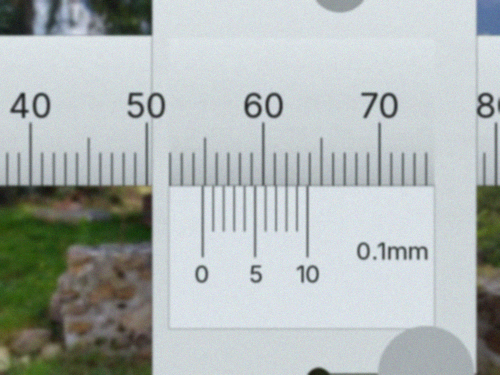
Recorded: 54.8 (mm)
